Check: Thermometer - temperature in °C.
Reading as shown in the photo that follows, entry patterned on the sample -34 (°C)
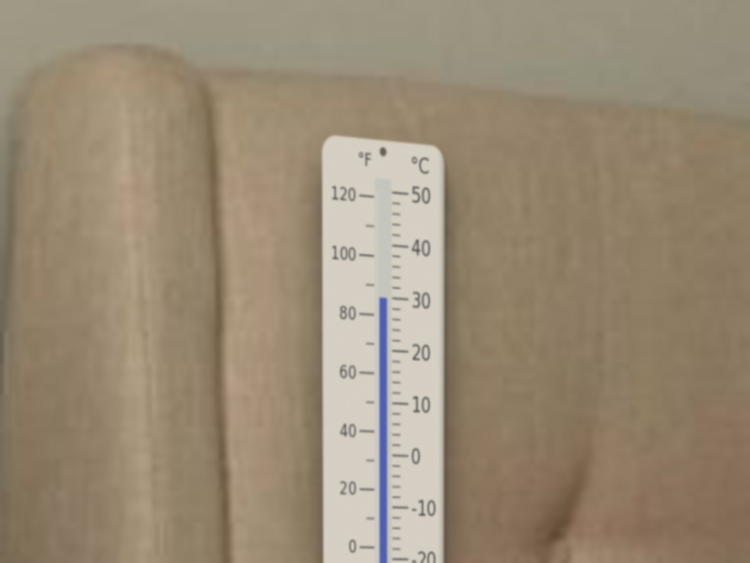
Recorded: 30 (°C)
